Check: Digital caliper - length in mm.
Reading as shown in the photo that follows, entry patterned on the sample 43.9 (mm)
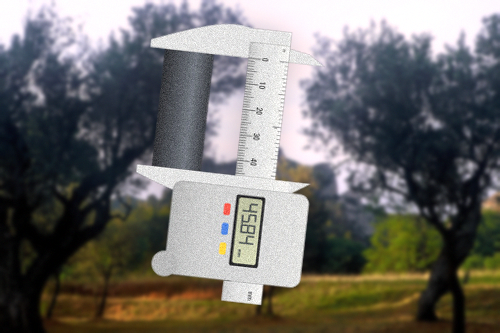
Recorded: 45.84 (mm)
